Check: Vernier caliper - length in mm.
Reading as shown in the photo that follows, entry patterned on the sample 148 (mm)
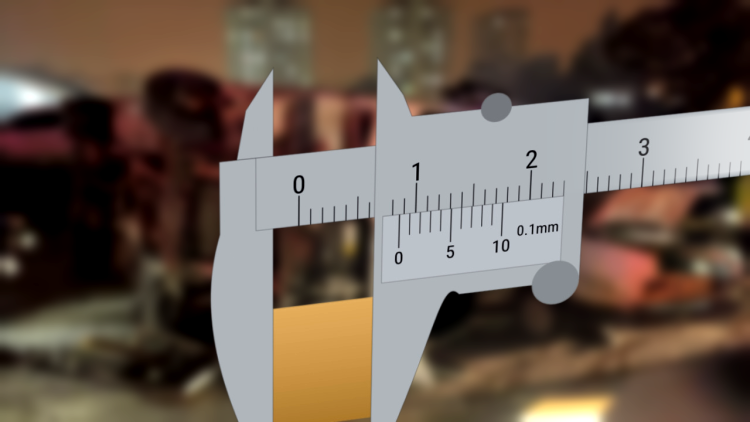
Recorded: 8.6 (mm)
